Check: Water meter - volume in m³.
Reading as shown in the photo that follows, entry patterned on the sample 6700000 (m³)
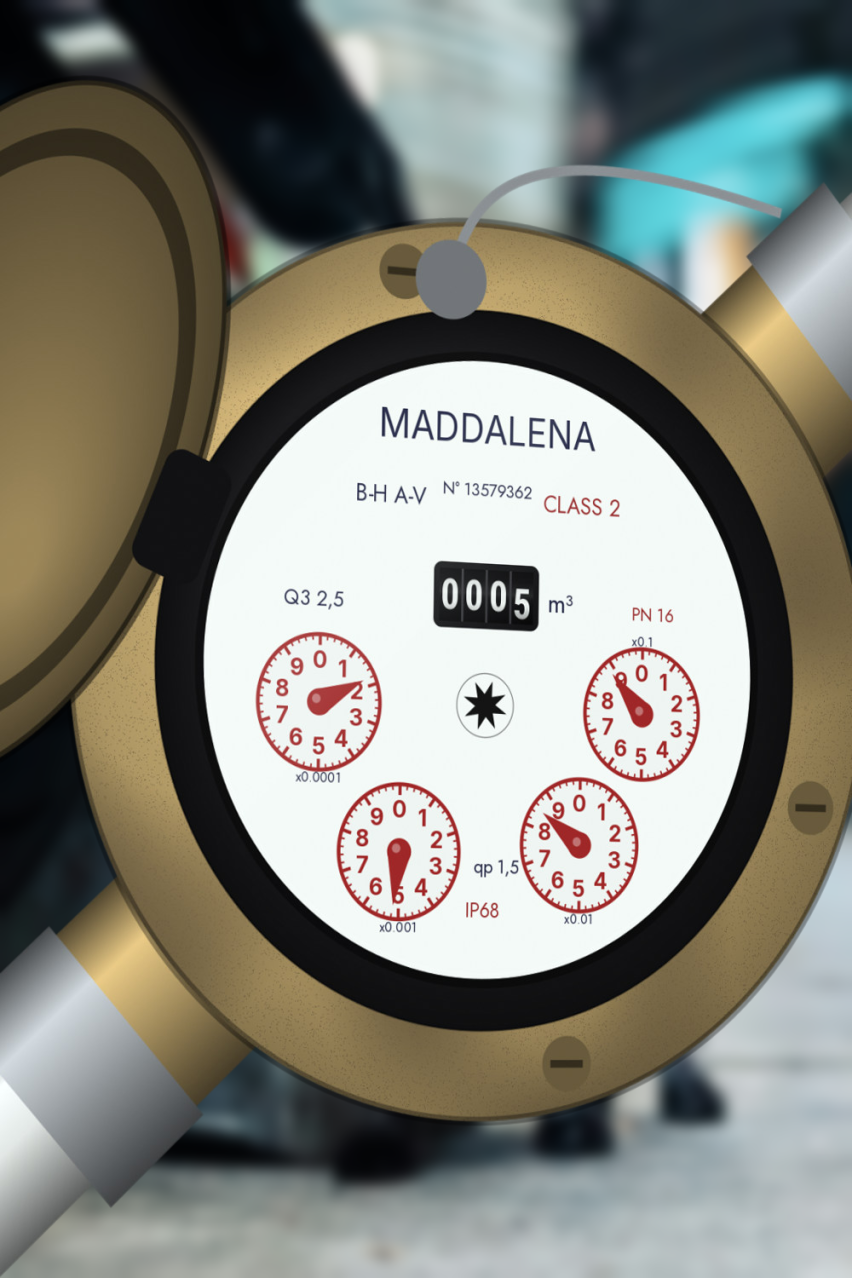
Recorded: 4.8851 (m³)
